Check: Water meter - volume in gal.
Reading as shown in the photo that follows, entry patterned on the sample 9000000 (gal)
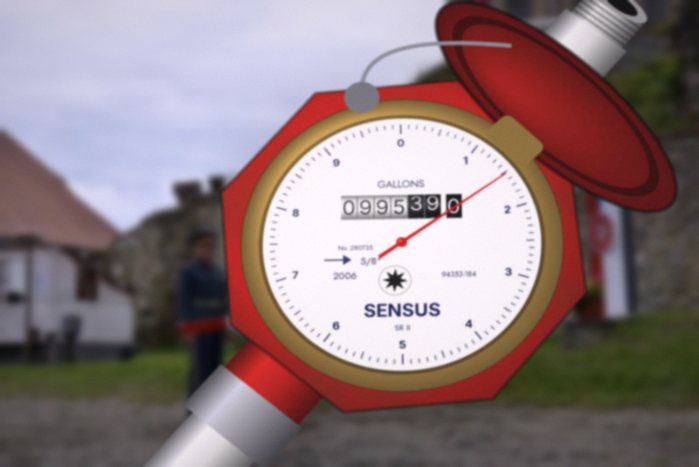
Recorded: 995391.5 (gal)
